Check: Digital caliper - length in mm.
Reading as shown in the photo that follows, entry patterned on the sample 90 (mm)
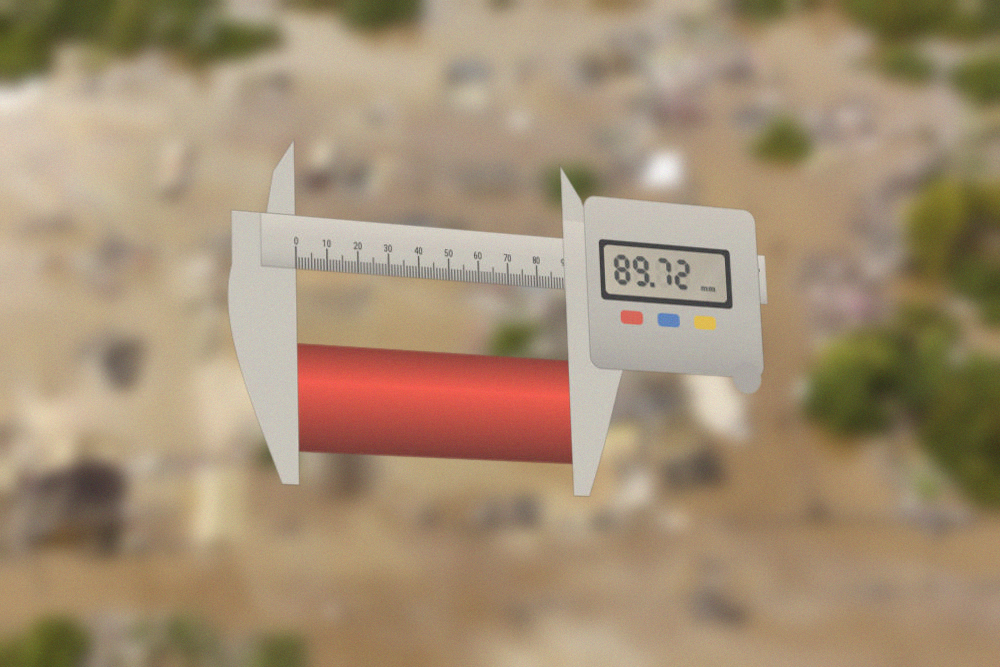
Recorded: 89.72 (mm)
